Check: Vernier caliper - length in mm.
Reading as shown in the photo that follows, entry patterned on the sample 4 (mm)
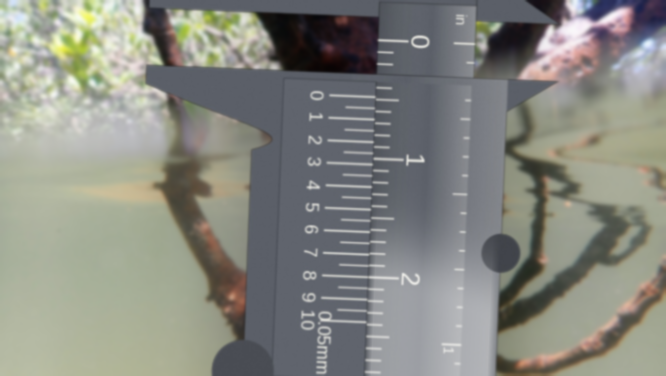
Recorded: 4.8 (mm)
